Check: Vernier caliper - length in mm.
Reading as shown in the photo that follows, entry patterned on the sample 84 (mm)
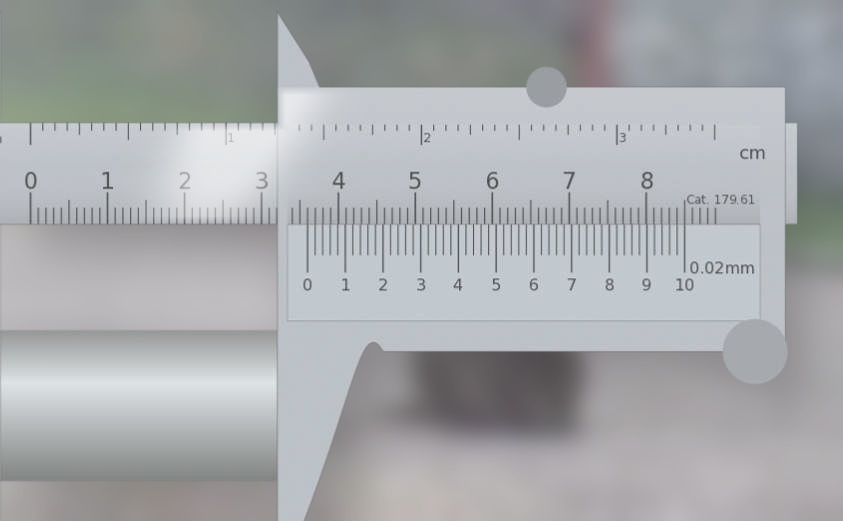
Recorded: 36.0 (mm)
